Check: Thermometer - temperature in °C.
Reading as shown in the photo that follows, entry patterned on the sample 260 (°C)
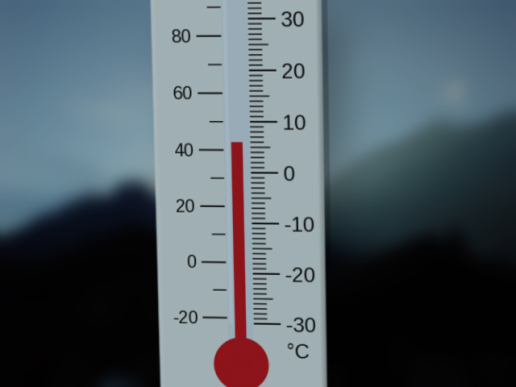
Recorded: 6 (°C)
